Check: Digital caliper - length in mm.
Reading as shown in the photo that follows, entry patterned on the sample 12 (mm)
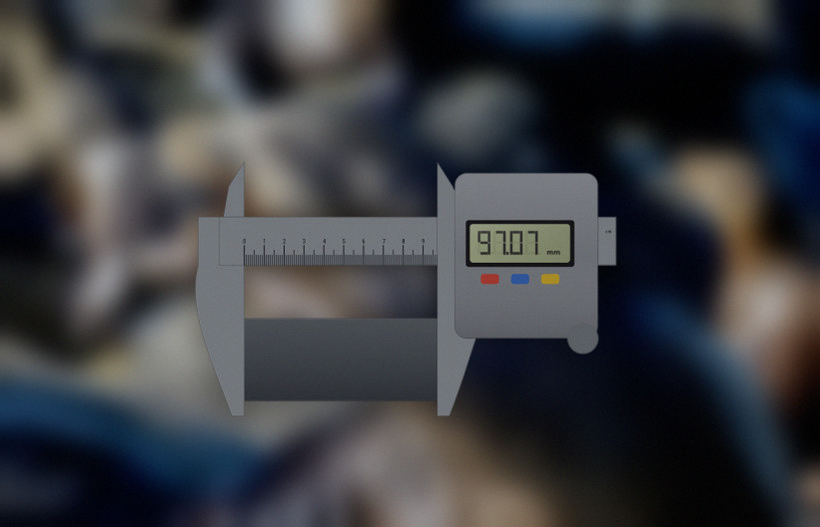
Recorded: 97.07 (mm)
